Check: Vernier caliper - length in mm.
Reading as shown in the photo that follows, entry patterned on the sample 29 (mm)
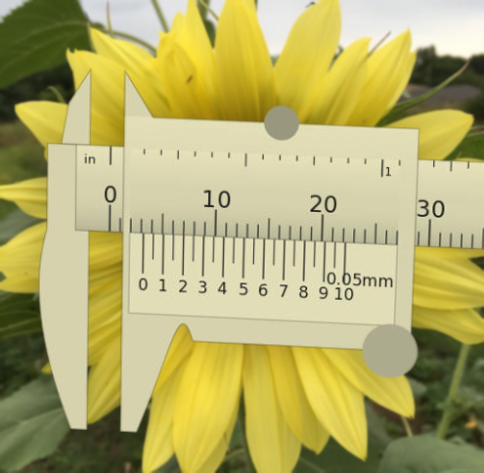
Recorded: 3.2 (mm)
